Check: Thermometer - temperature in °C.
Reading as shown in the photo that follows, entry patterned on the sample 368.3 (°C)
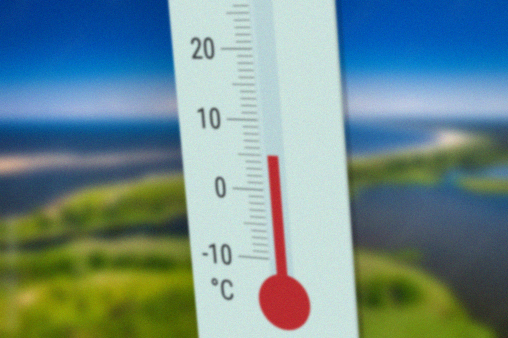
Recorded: 5 (°C)
